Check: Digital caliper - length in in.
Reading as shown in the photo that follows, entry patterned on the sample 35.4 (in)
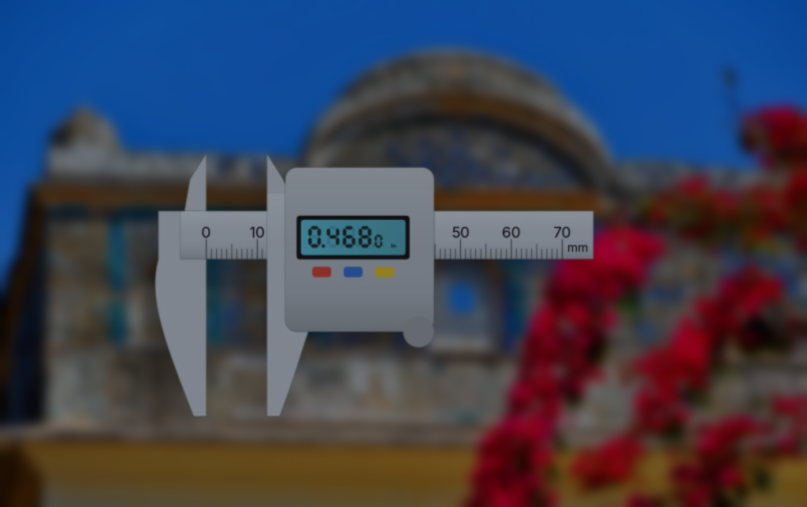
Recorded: 0.4680 (in)
